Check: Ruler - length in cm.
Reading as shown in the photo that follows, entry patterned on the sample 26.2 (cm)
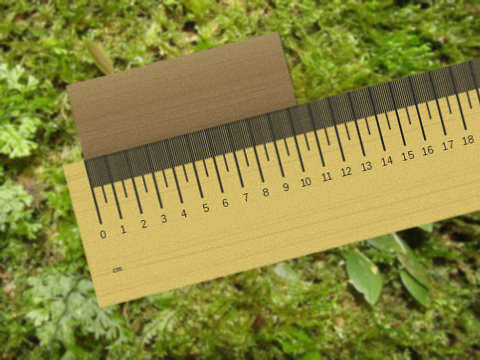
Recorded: 10.5 (cm)
